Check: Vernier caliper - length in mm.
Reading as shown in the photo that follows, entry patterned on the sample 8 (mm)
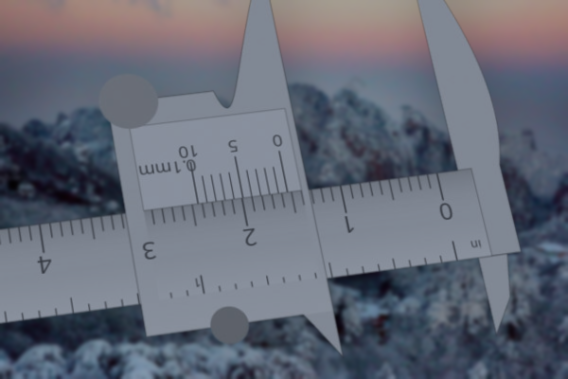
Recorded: 15.4 (mm)
